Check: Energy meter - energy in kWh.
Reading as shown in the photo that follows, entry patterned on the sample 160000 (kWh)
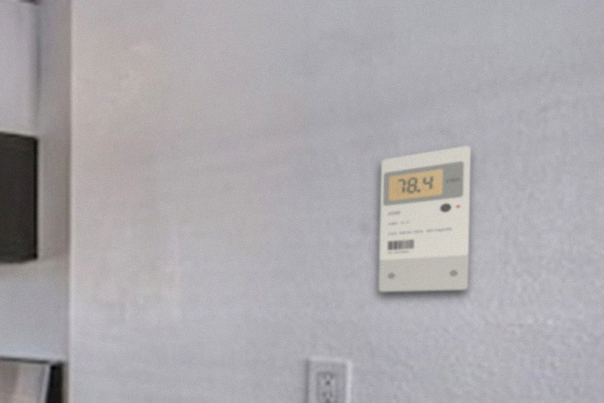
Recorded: 78.4 (kWh)
